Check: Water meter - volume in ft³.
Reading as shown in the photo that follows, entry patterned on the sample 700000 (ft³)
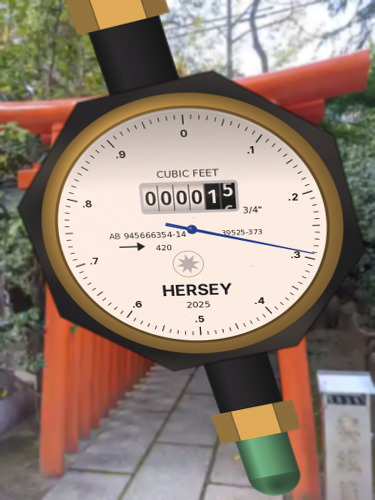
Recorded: 15.29 (ft³)
